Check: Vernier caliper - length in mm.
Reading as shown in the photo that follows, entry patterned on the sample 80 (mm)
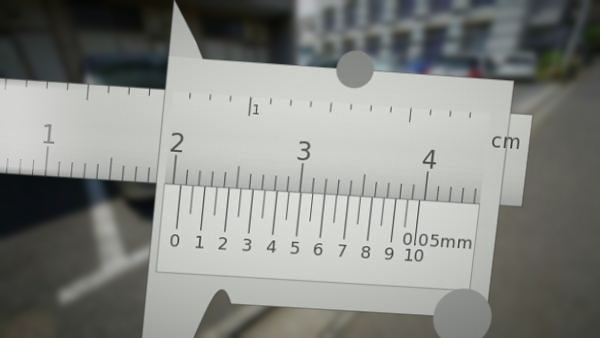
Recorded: 20.6 (mm)
